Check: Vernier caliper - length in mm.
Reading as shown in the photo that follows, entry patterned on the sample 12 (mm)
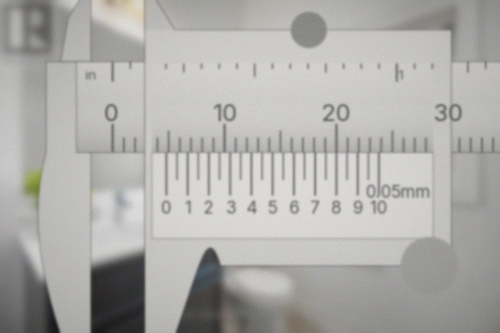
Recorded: 4.8 (mm)
